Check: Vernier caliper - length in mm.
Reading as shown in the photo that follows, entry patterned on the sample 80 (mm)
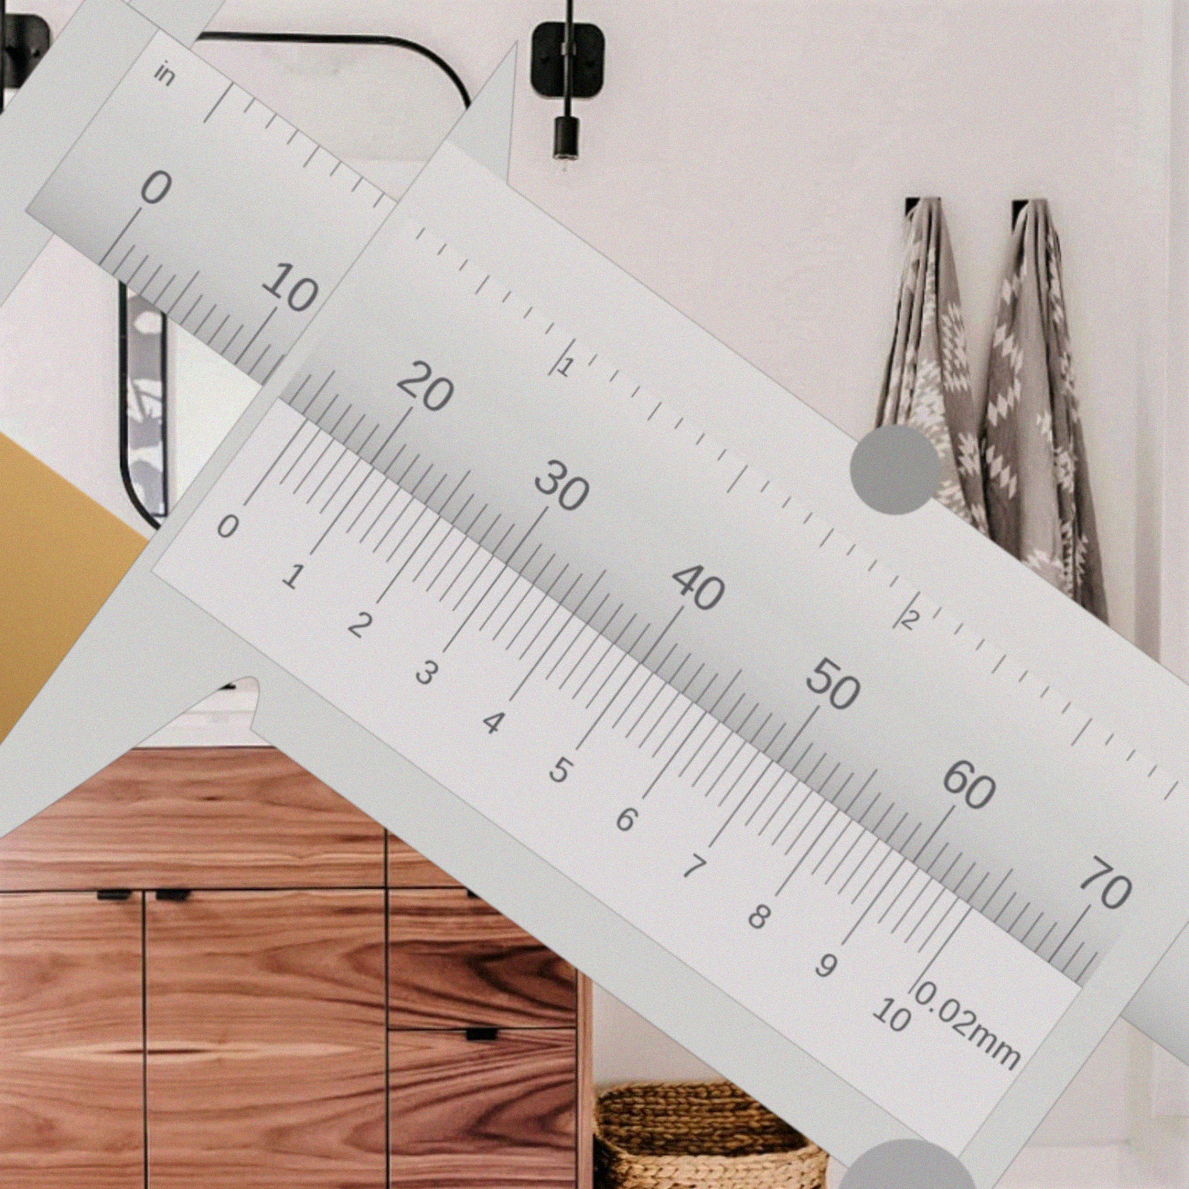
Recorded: 15.4 (mm)
